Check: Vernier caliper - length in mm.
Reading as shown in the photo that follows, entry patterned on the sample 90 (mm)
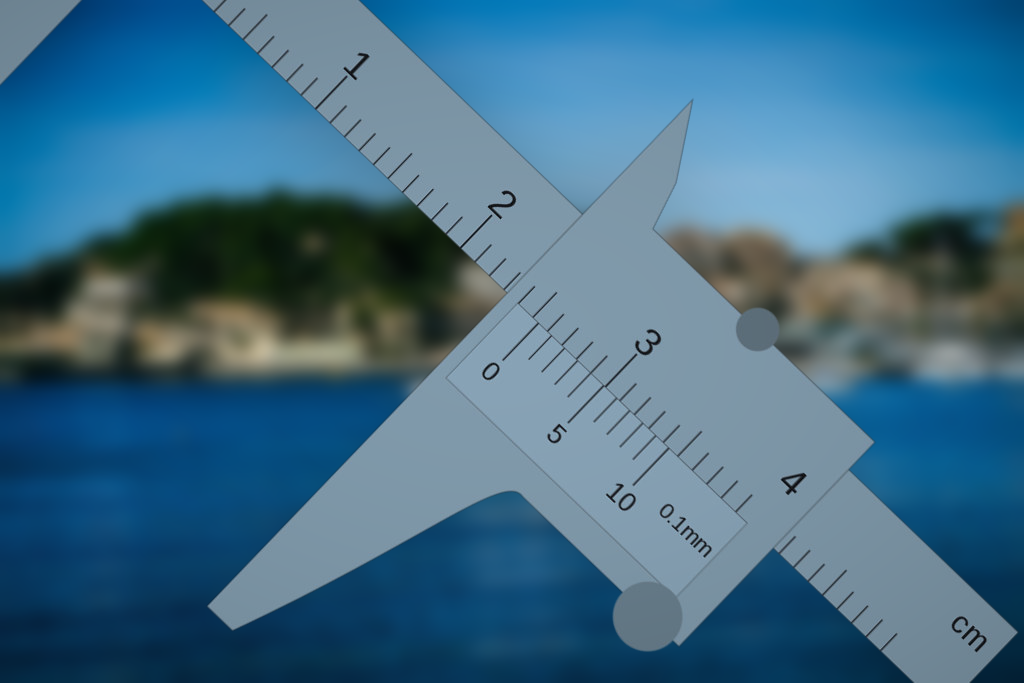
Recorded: 25.4 (mm)
